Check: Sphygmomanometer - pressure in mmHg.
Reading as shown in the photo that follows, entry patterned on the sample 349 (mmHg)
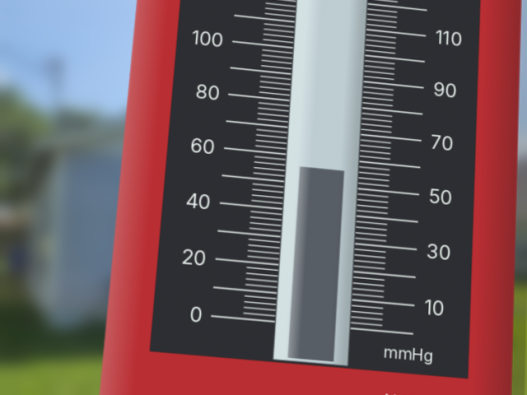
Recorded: 56 (mmHg)
